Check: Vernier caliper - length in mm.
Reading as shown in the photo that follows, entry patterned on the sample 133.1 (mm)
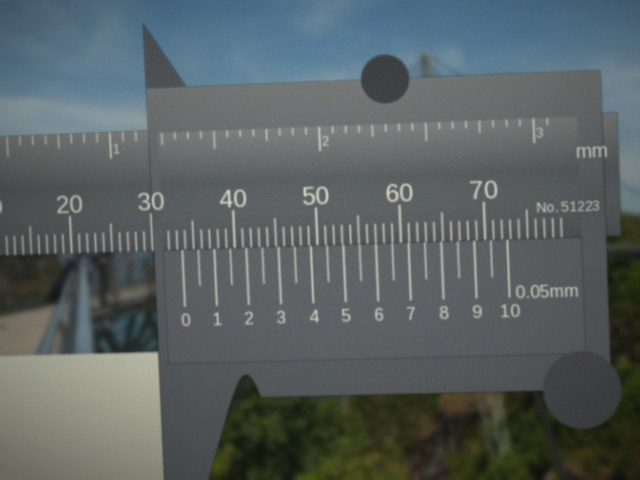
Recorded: 33.6 (mm)
